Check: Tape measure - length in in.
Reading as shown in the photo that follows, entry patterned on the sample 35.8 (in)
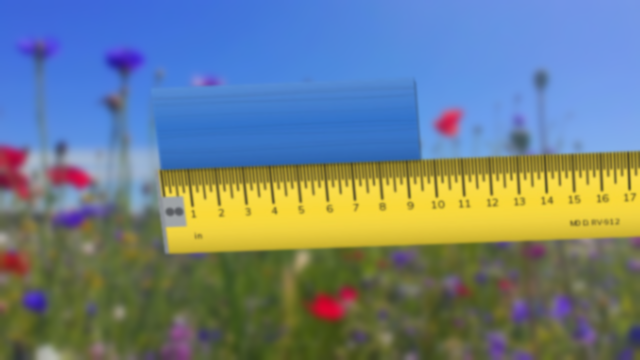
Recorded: 9.5 (in)
